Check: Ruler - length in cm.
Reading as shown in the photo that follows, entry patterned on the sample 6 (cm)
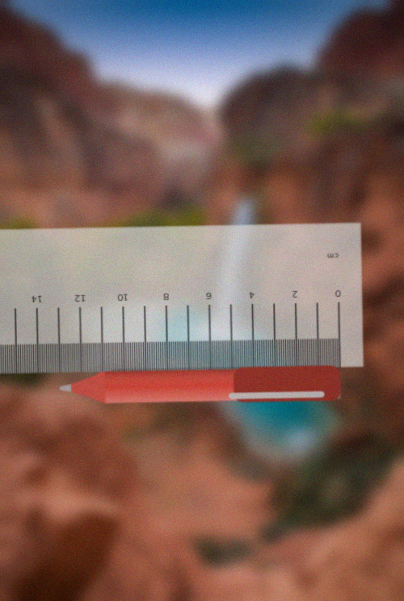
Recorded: 13 (cm)
